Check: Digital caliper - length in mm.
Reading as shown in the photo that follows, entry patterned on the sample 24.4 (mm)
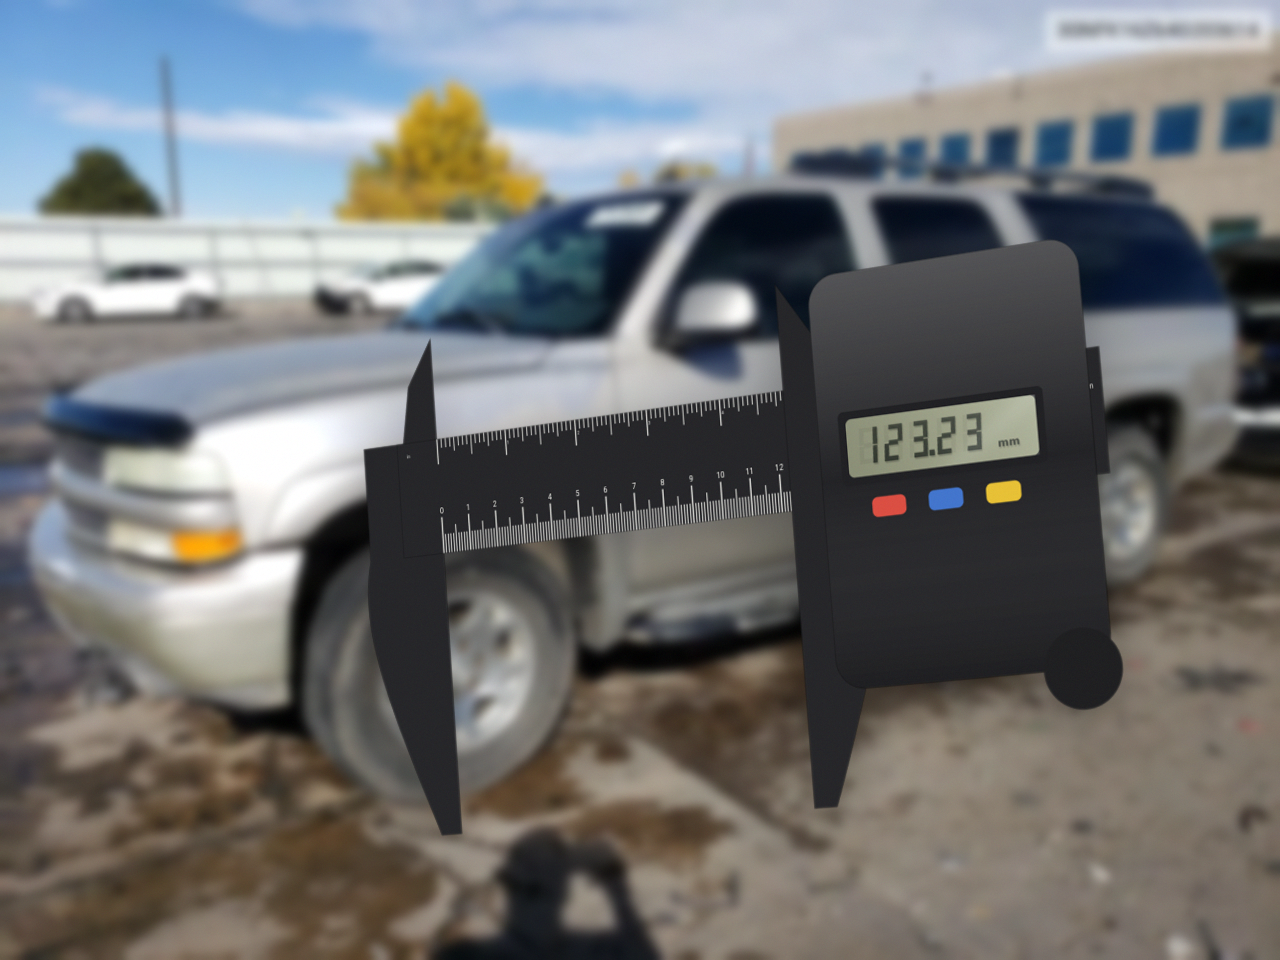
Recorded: 123.23 (mm)
